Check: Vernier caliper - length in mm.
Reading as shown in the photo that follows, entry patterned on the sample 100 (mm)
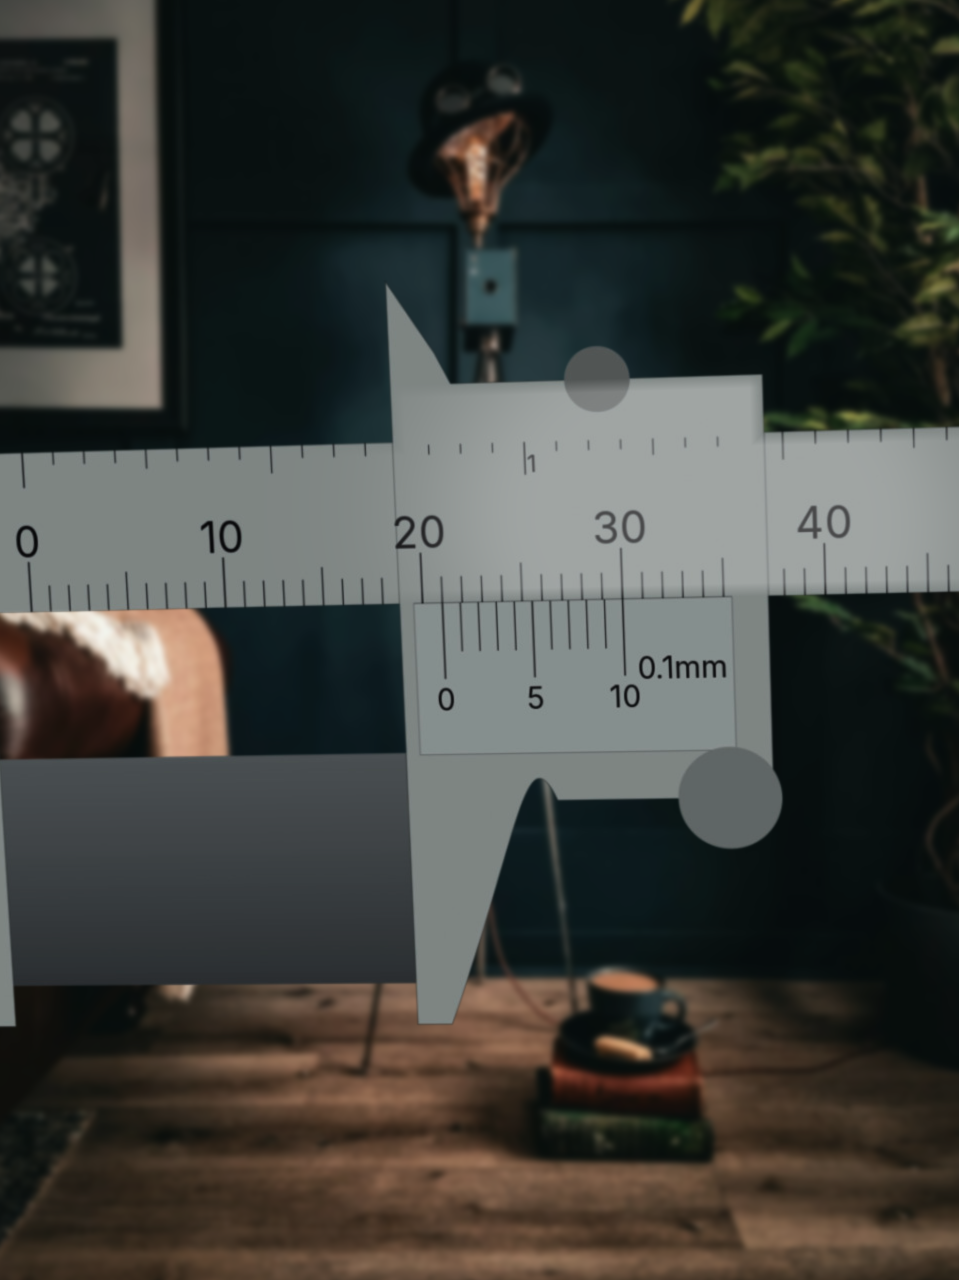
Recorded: 21.0 (mm)
